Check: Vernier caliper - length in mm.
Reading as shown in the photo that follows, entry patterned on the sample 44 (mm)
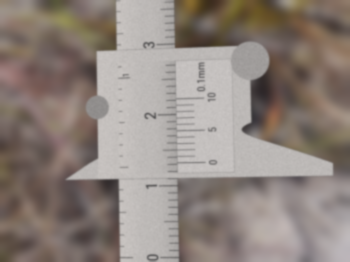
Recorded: 13.2 (mm)
